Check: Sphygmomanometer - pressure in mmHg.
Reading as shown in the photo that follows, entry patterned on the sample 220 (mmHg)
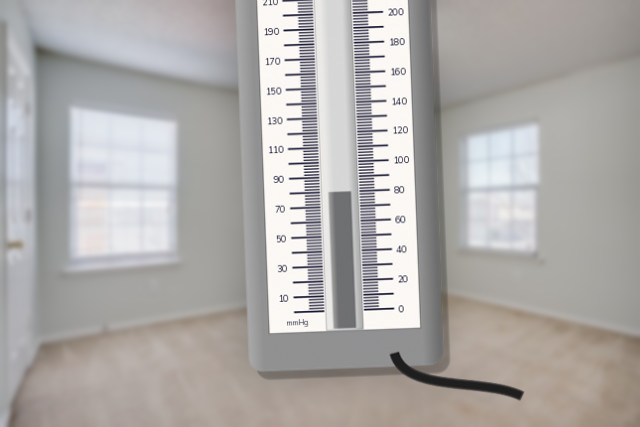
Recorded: 80 (mmHg)
